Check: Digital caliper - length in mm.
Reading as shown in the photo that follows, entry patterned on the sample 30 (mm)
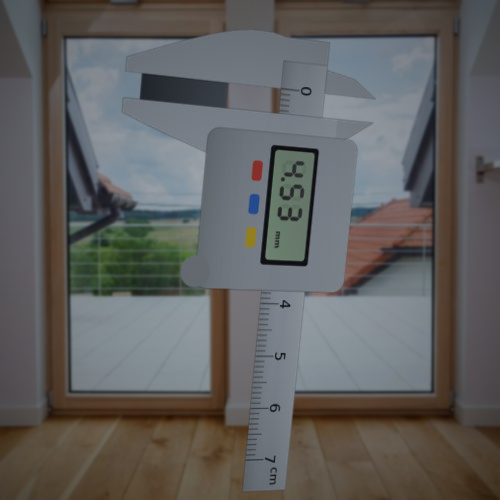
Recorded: 4.53 (mm)
